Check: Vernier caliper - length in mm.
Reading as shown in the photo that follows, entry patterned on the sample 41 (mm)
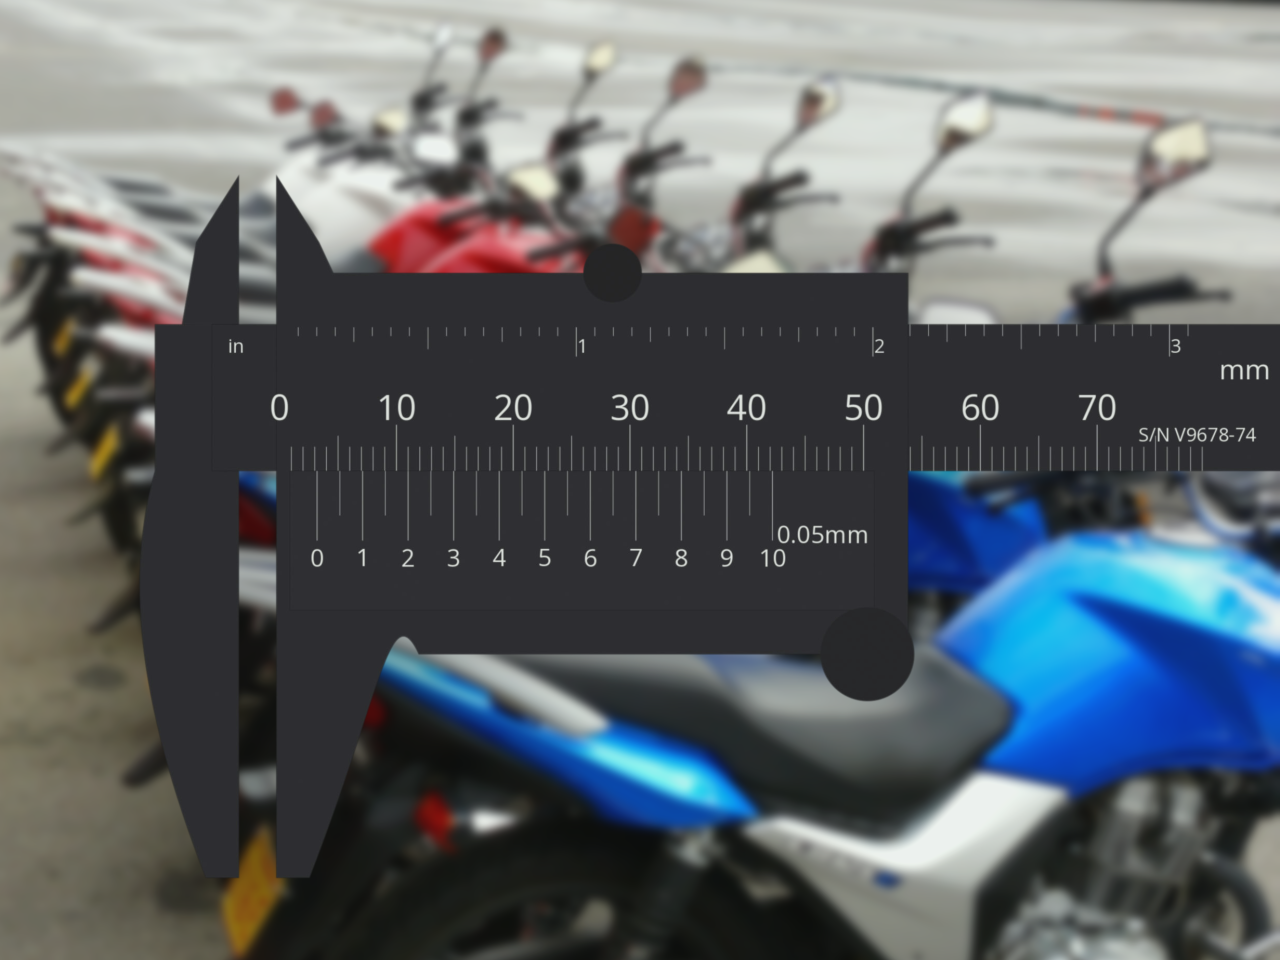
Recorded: 3.2 (mm)
